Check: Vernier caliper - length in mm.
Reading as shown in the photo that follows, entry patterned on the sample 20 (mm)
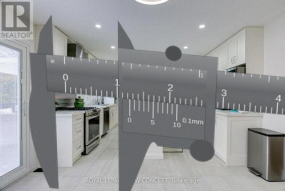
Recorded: 12.4 (mm)
